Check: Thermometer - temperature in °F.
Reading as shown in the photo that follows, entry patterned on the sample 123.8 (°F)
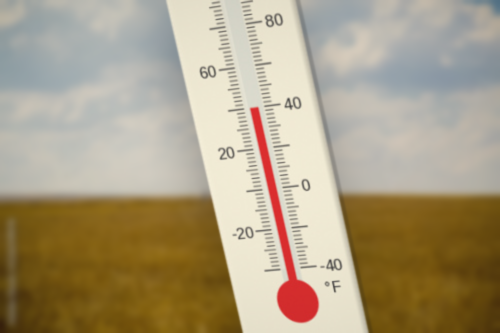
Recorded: 40 (°F)
